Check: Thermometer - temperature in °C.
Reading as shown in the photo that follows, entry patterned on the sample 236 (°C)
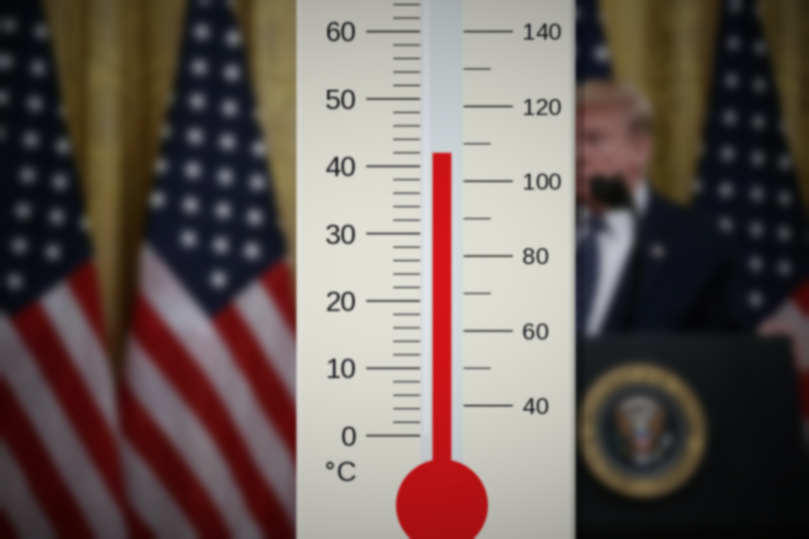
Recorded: 42 (°C)
